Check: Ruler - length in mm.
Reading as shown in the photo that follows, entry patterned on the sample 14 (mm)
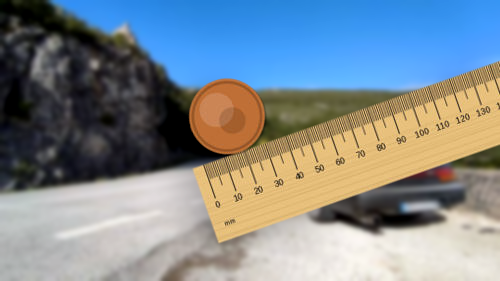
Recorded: 35 (mm)
